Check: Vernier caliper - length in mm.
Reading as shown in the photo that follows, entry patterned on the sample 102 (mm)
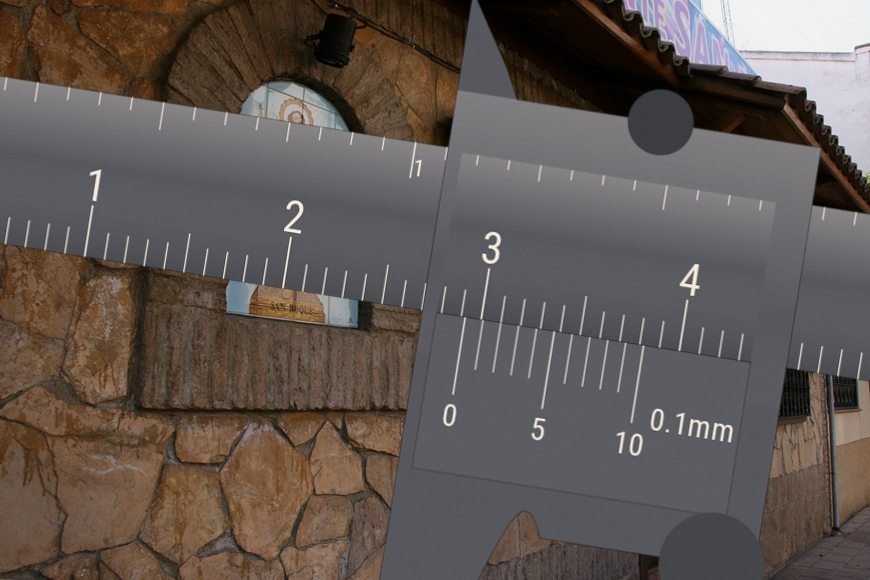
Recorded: 29.2 (mm)
